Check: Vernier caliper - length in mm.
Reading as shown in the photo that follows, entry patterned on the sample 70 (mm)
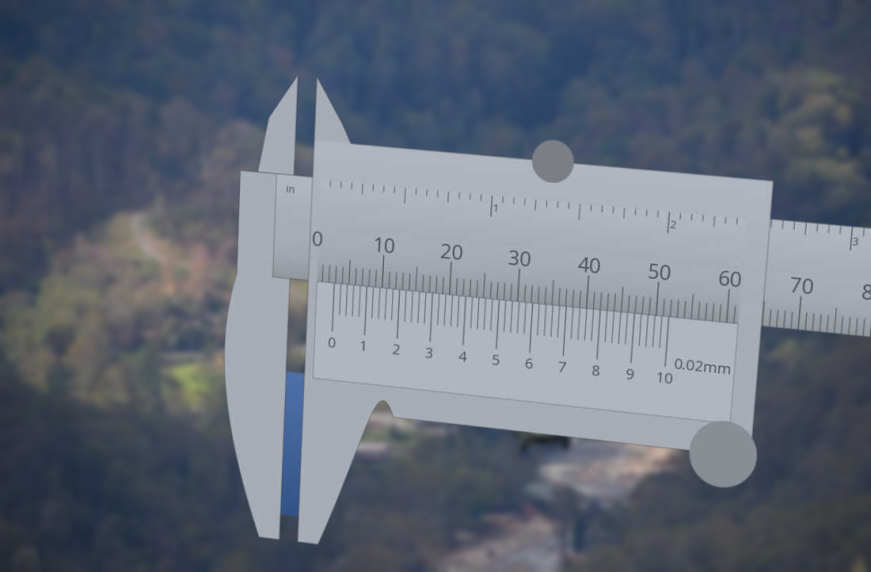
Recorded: 2.8 (mm)
